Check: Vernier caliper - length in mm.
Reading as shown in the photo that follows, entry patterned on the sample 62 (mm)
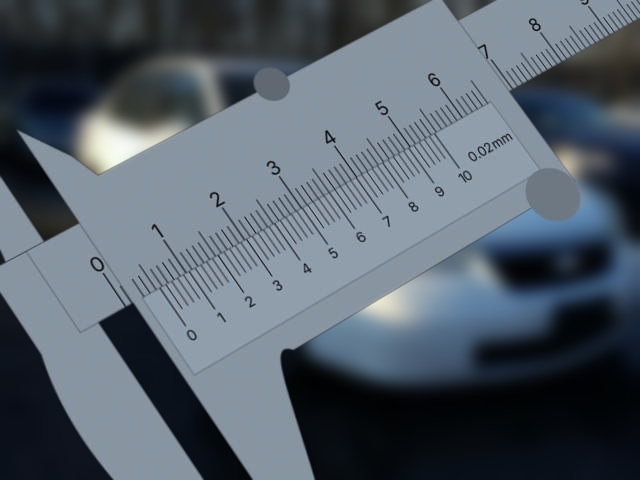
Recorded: 5.6 (mm)
